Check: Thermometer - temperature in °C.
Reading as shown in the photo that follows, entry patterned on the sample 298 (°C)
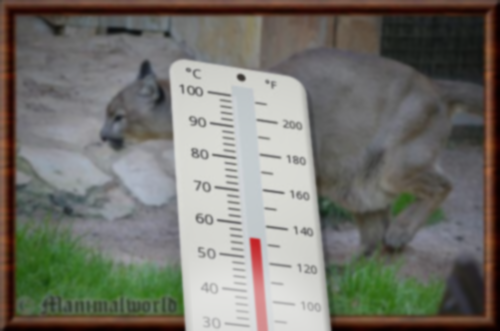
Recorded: 56 (°C)
